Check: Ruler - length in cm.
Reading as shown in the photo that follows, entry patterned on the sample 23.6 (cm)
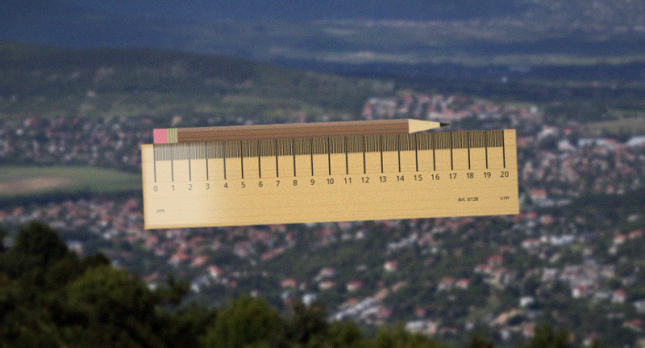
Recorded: 17 (cm)
